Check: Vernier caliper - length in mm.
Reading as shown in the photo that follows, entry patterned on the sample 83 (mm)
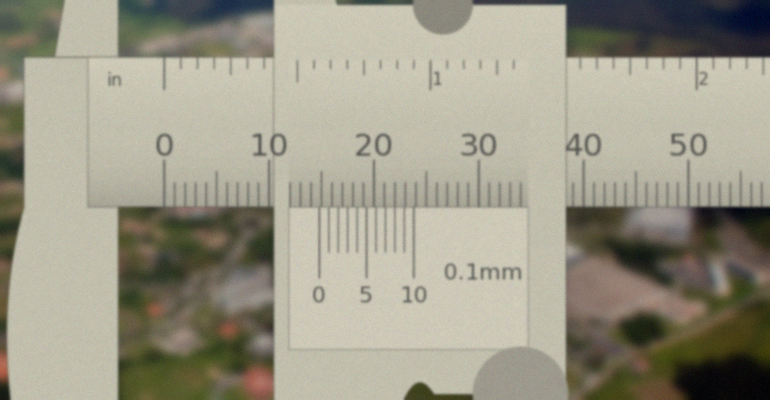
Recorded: 14.8 (mm)
